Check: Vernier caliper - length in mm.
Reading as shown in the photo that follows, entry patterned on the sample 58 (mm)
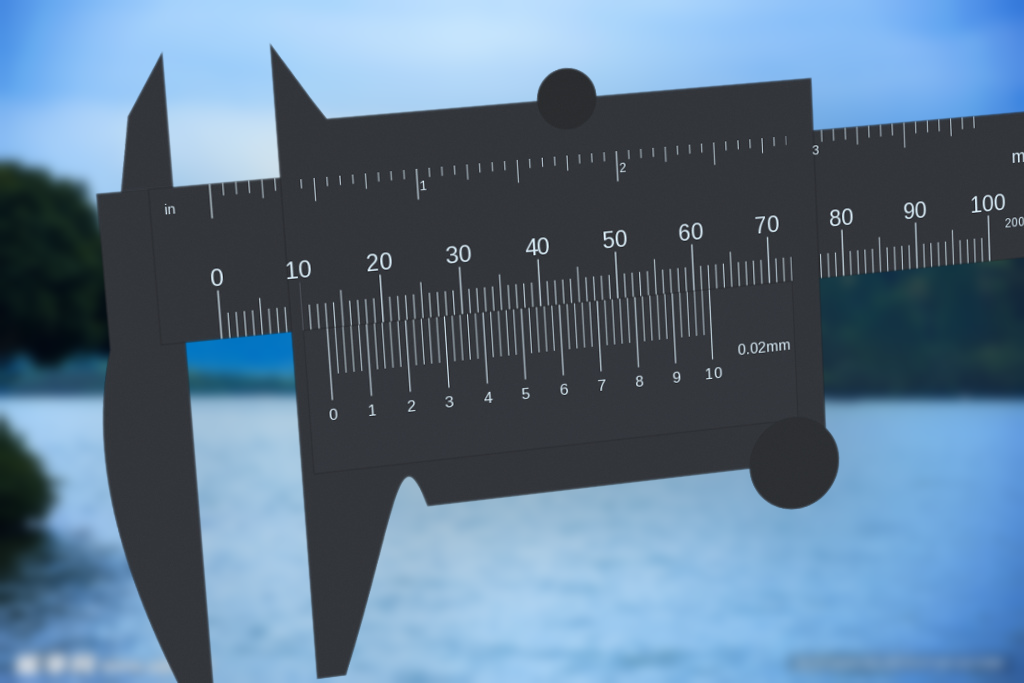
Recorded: 13.0 (mm)
